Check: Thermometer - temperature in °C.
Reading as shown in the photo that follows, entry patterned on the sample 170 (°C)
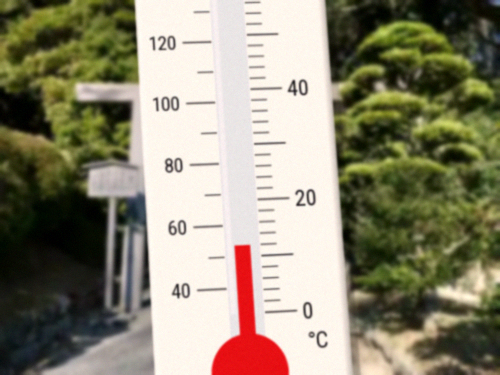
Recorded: 12 (°C)
